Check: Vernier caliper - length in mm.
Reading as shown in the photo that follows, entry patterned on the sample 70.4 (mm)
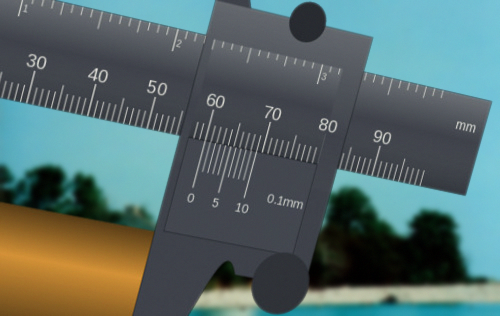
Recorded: 60.0 (mm)
